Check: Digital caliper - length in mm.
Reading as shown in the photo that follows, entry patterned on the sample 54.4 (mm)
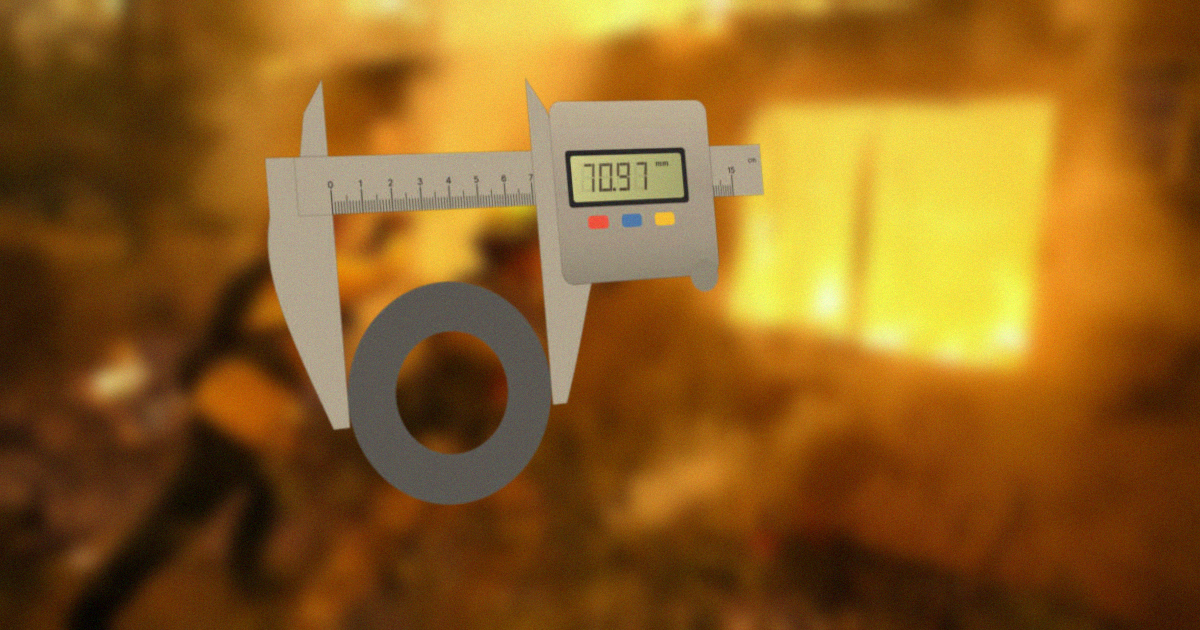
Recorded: 70.97 (mm)
